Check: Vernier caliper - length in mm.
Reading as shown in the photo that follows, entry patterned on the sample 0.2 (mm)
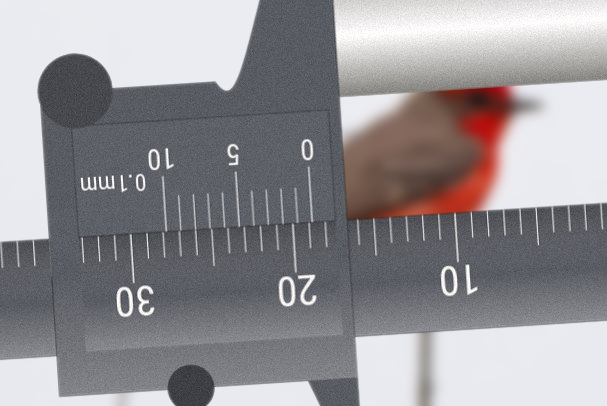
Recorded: 18.8 (mm)
